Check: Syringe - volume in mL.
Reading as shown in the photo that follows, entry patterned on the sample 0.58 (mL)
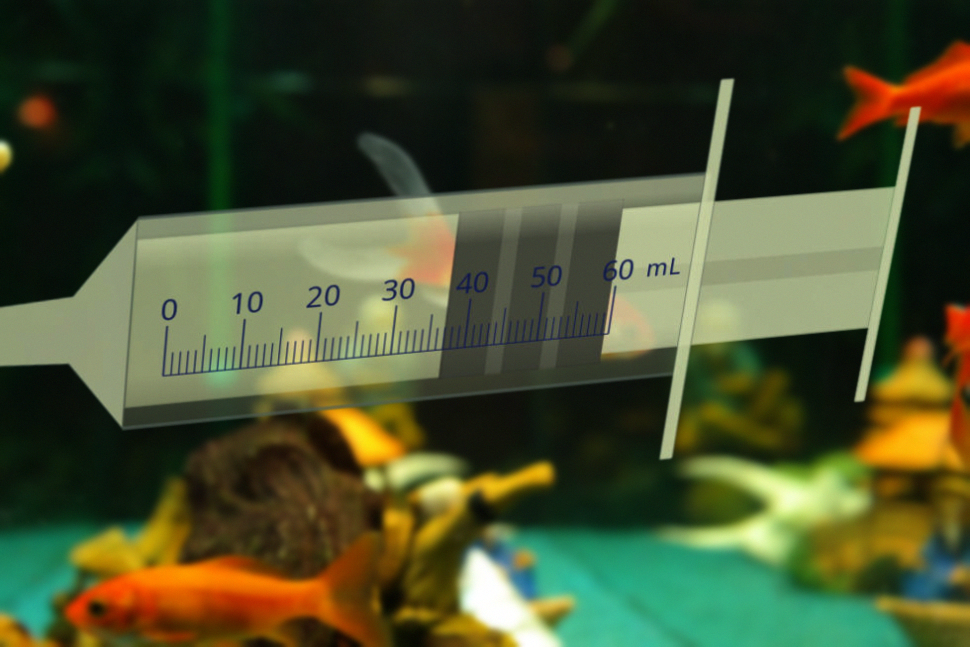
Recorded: 37 (mL)
